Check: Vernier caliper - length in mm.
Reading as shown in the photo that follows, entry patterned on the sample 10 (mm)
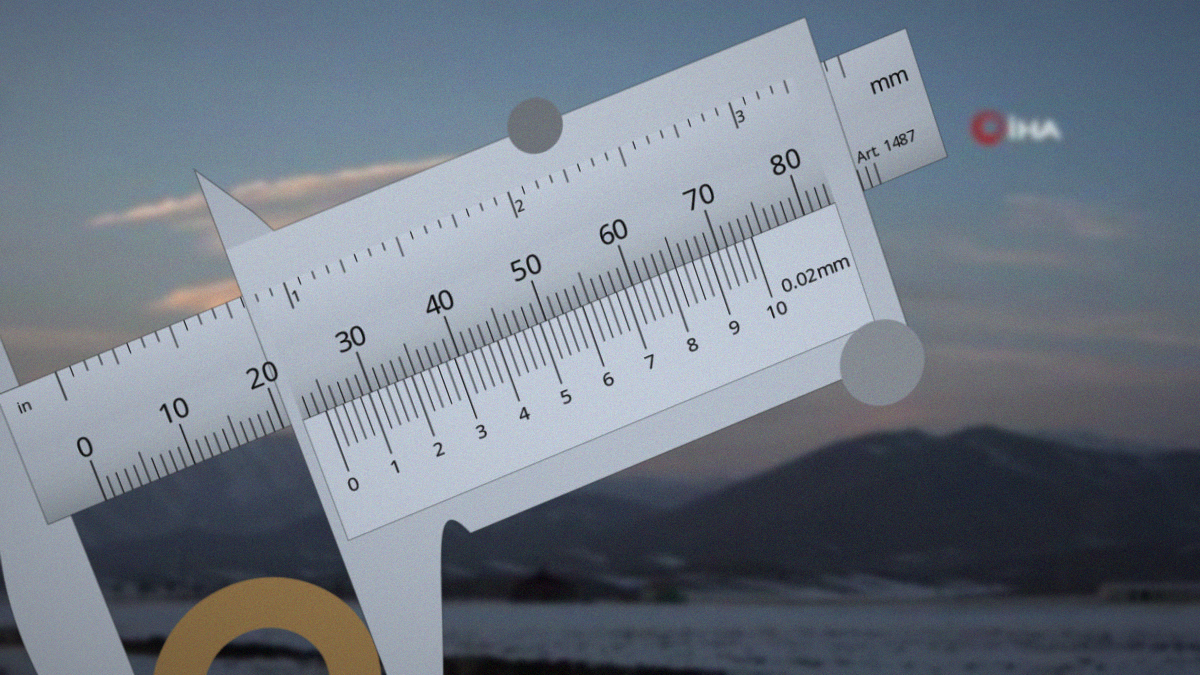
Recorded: 24.8 (mm)
